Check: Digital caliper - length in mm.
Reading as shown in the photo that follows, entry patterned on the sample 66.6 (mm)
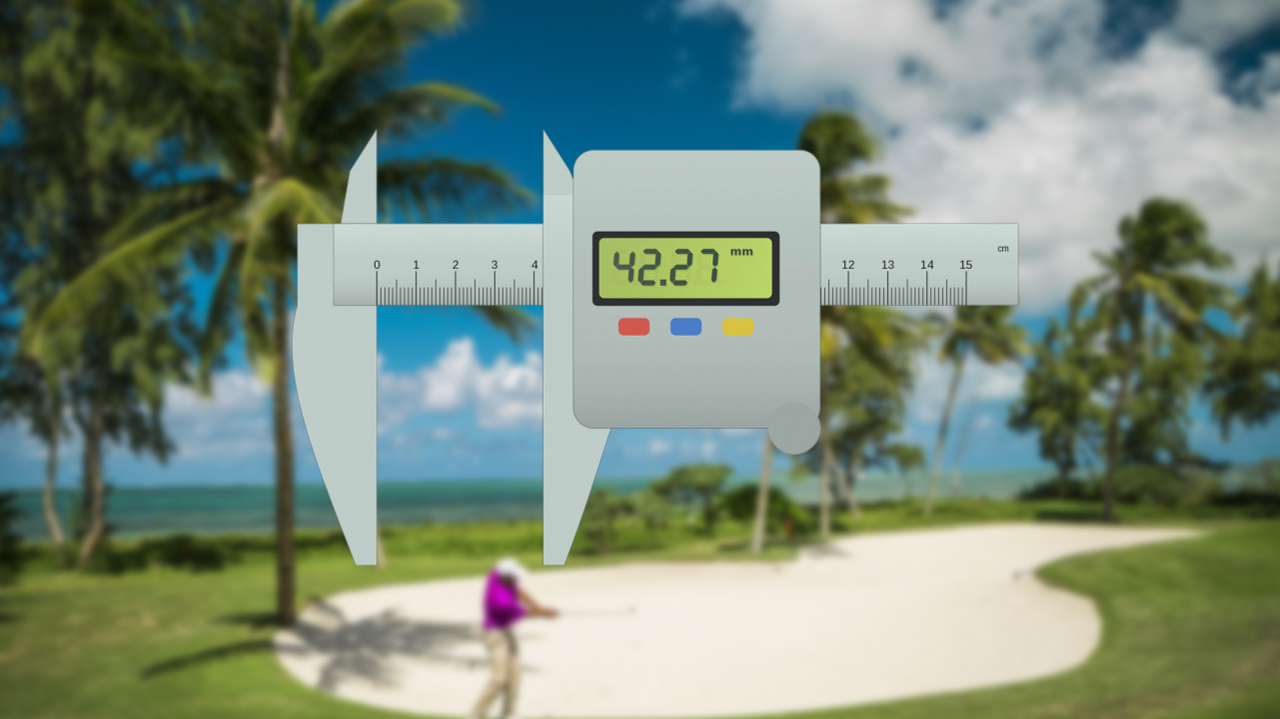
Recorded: 42.27 (mm)
